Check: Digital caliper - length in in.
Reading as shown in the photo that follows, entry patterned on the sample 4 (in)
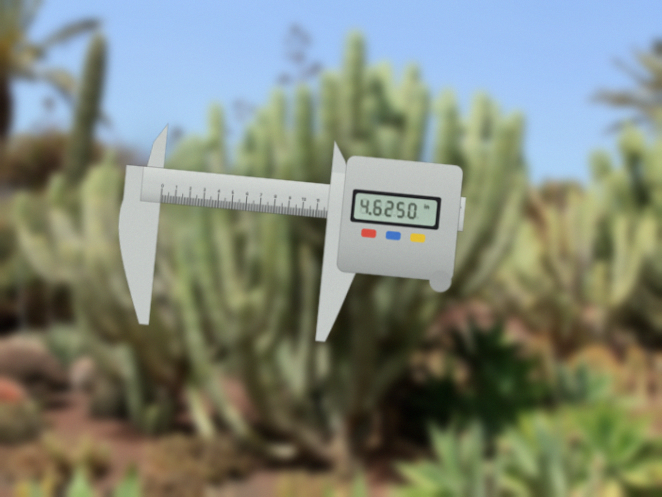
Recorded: 4.6250 (in)
